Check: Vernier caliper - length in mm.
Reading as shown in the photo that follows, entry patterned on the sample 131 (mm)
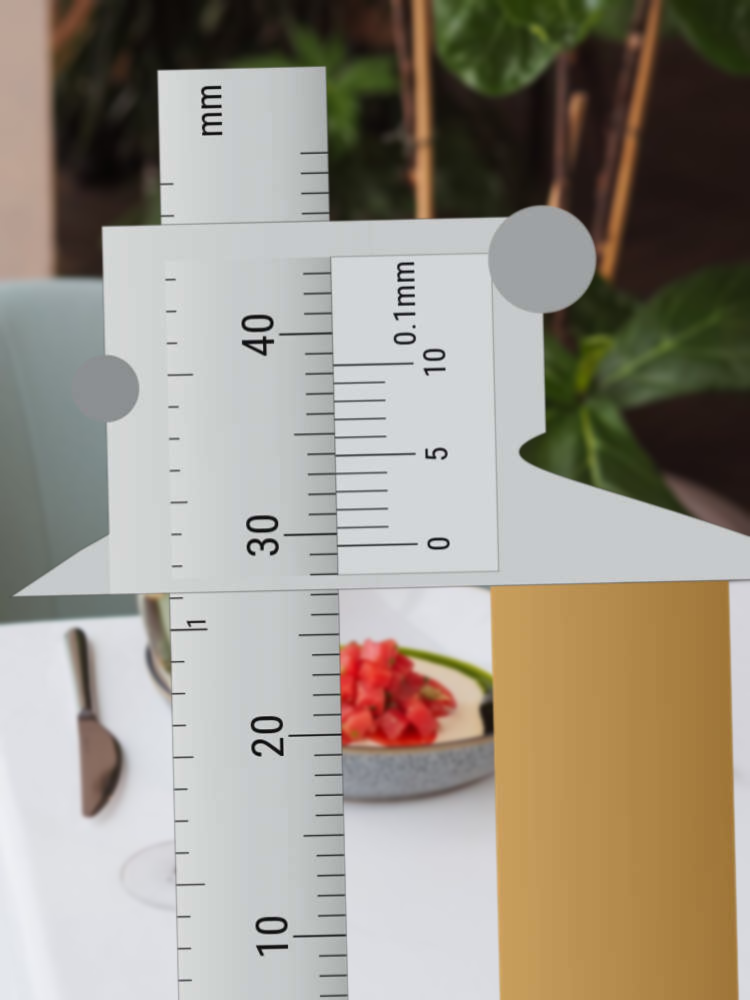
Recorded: 29.4 (mm)
